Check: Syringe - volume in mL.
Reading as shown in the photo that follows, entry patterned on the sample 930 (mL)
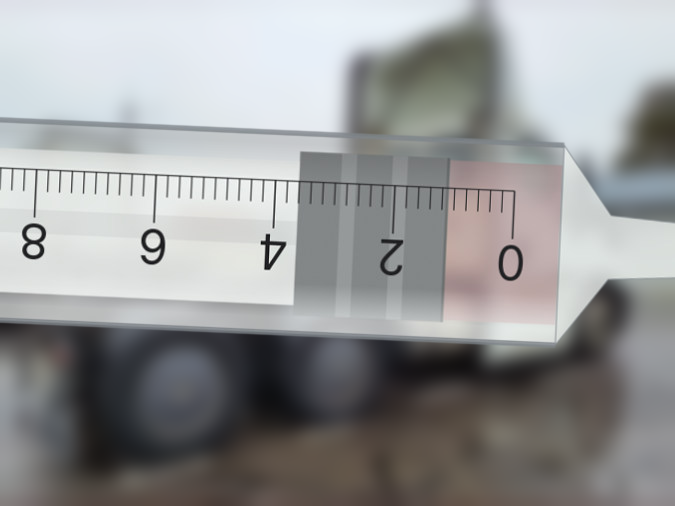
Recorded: 1.1 (mL)
